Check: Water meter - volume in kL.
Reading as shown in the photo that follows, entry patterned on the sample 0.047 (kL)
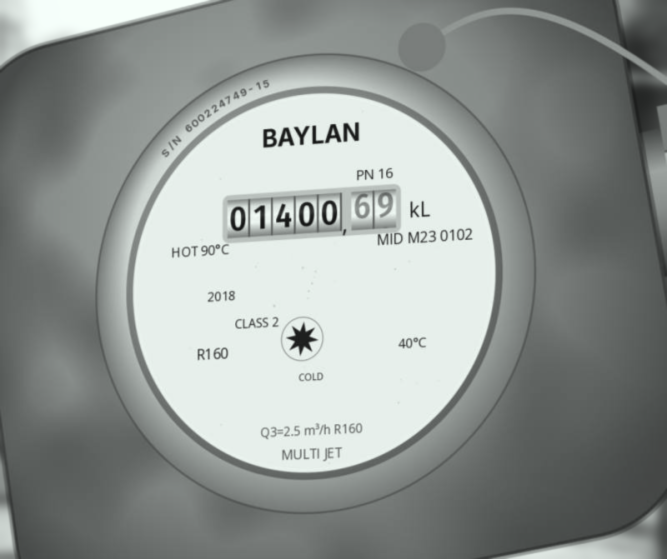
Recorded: 1400.69 (kL)
